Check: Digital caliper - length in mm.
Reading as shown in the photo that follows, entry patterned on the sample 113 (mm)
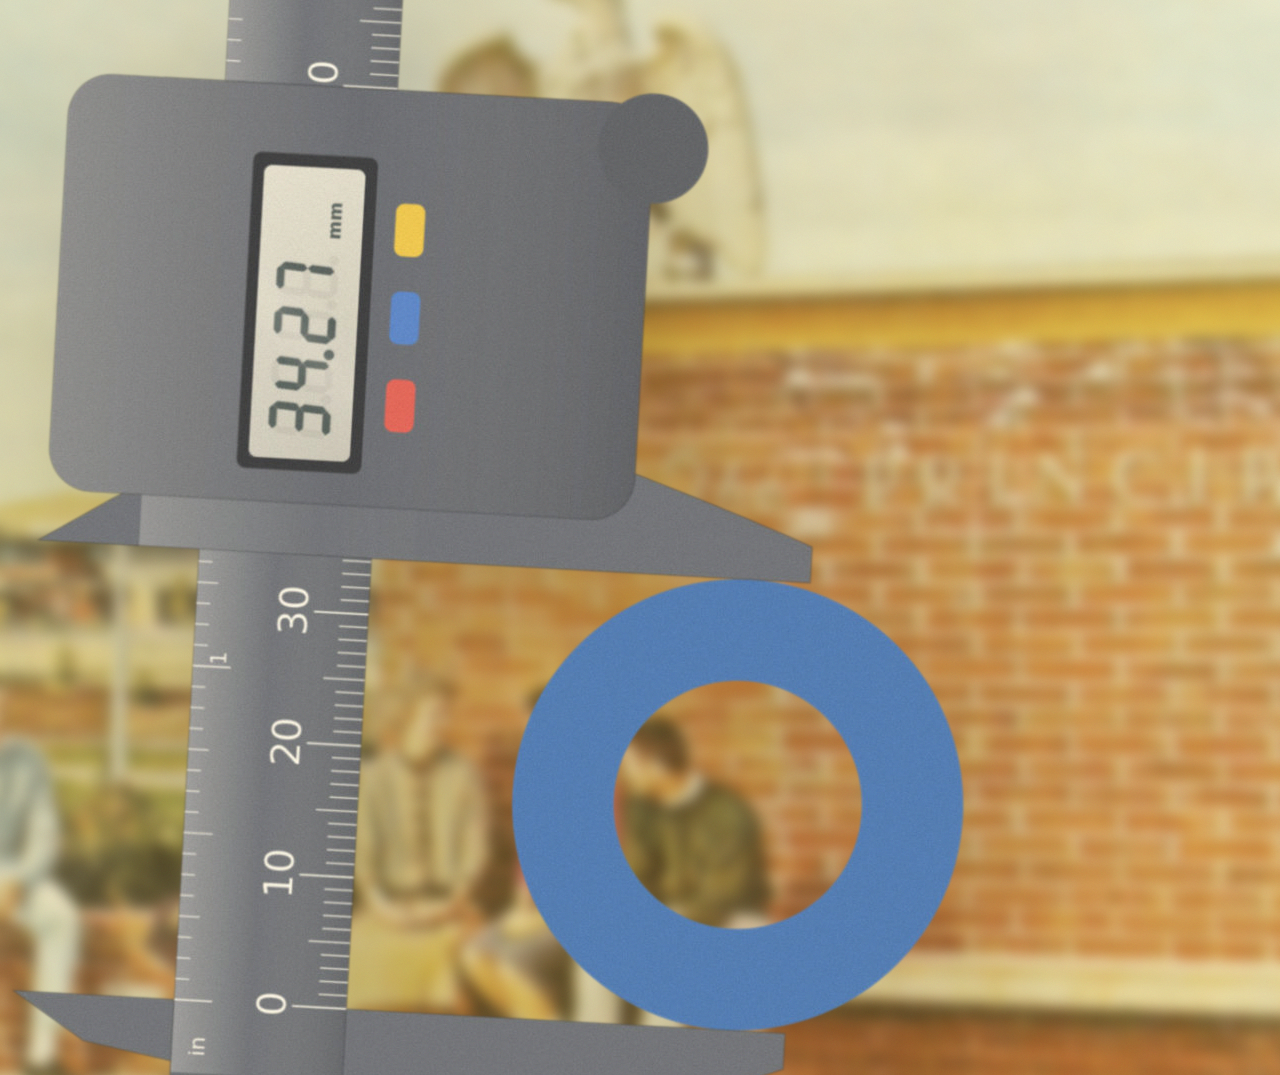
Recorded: 34.27 (mm)
